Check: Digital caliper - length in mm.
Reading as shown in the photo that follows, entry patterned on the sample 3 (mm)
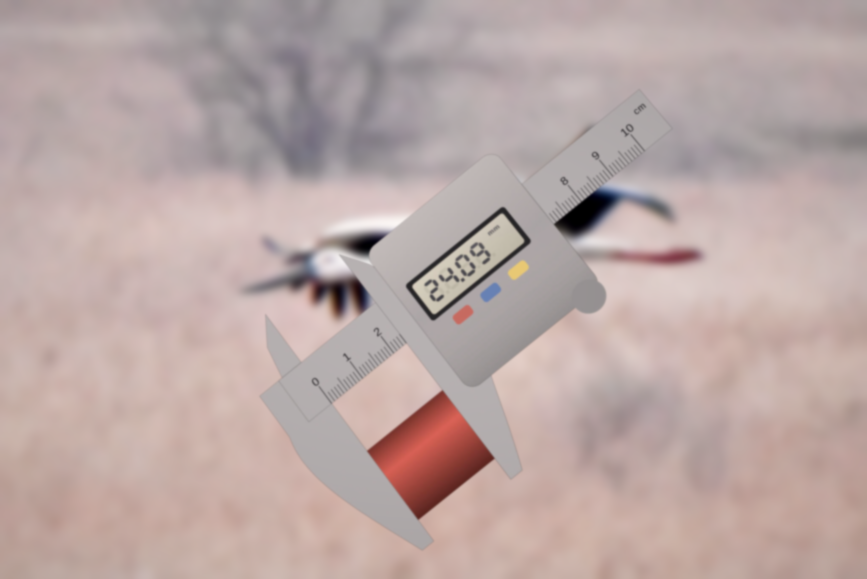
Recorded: 24.09 (mm)
